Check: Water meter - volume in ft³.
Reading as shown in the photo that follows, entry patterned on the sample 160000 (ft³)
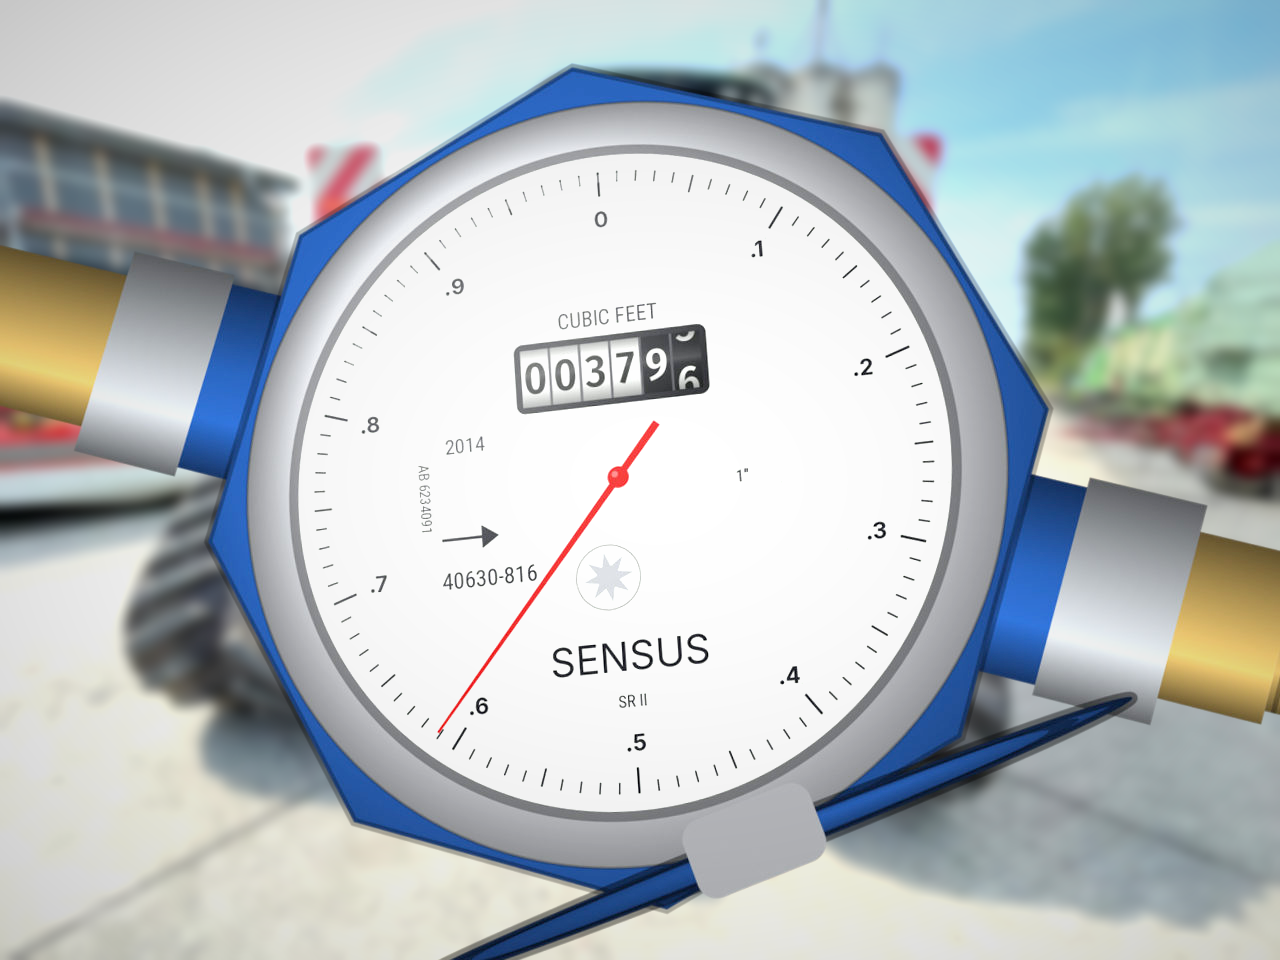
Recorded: 3795.61 (ft³)
